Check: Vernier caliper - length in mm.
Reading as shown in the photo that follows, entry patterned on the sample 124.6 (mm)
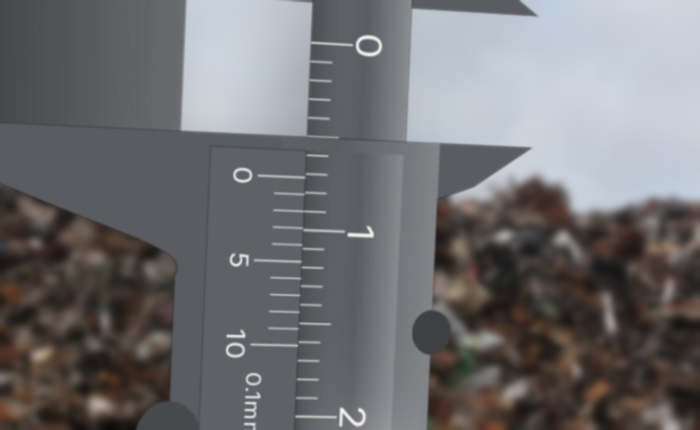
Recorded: 7.2 (mm)
